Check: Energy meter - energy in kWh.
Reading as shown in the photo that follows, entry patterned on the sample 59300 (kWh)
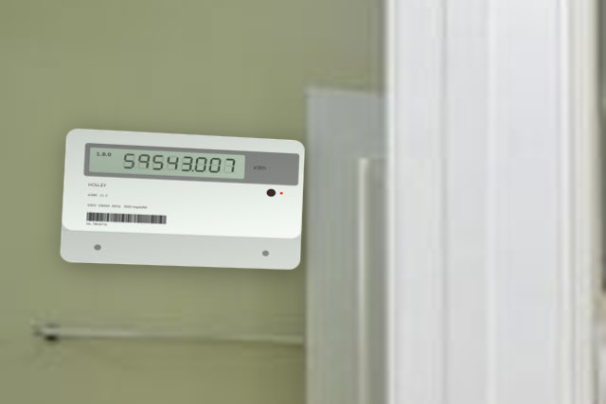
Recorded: 59543.007 (kWh)
